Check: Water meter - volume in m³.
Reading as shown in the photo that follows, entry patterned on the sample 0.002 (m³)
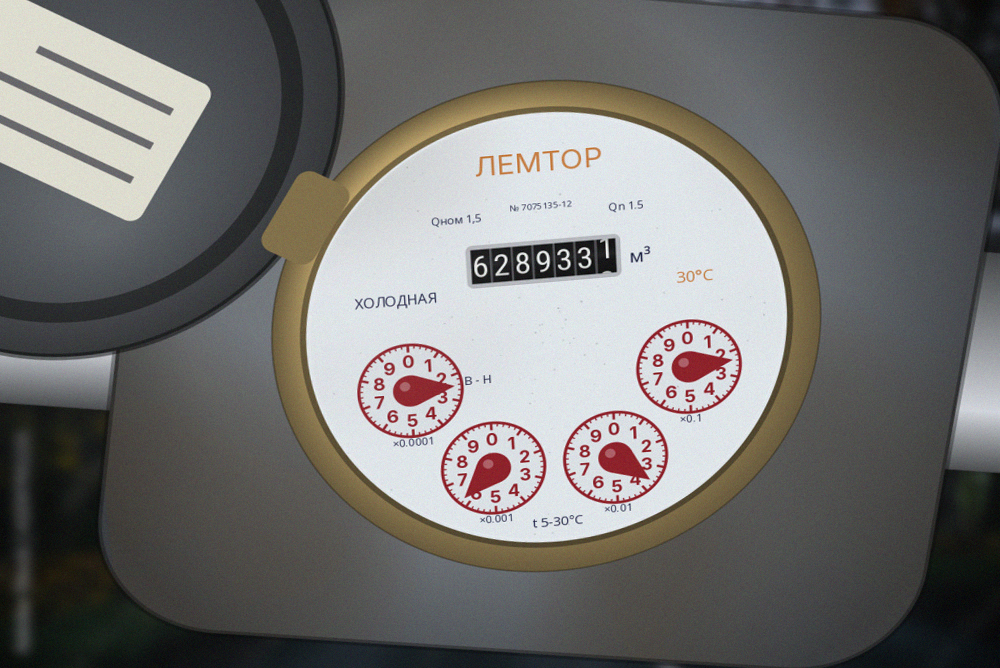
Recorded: 6289331.2362 (m³)
